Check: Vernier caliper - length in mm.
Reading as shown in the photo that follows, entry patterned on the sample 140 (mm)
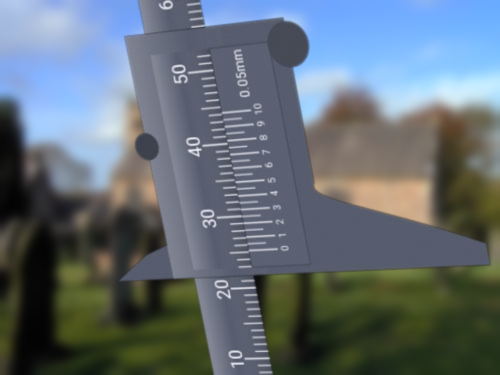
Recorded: 25.2 (mm)
